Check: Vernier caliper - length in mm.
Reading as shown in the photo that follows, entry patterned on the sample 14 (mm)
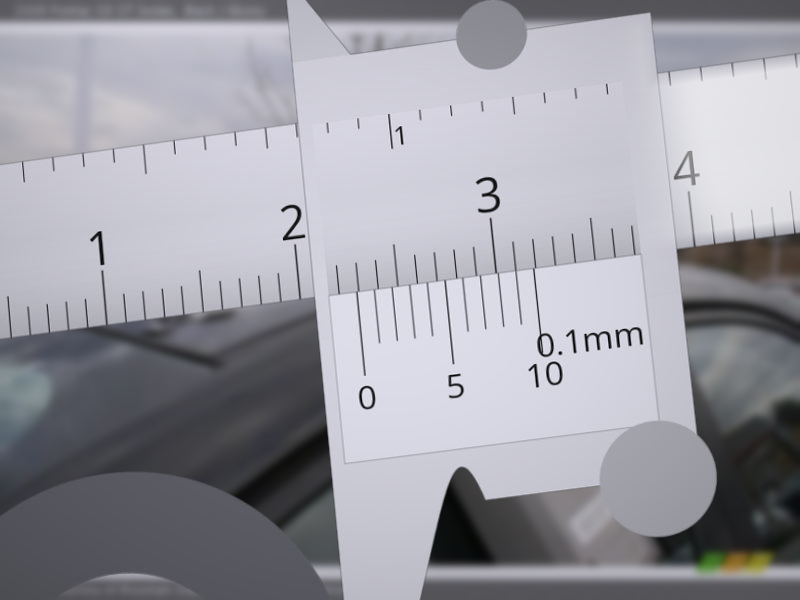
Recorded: 22.9 (mm)
